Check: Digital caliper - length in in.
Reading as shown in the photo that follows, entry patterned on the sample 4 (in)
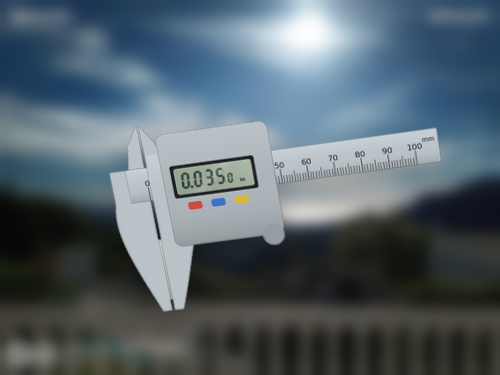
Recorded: 0.0350 (in)
